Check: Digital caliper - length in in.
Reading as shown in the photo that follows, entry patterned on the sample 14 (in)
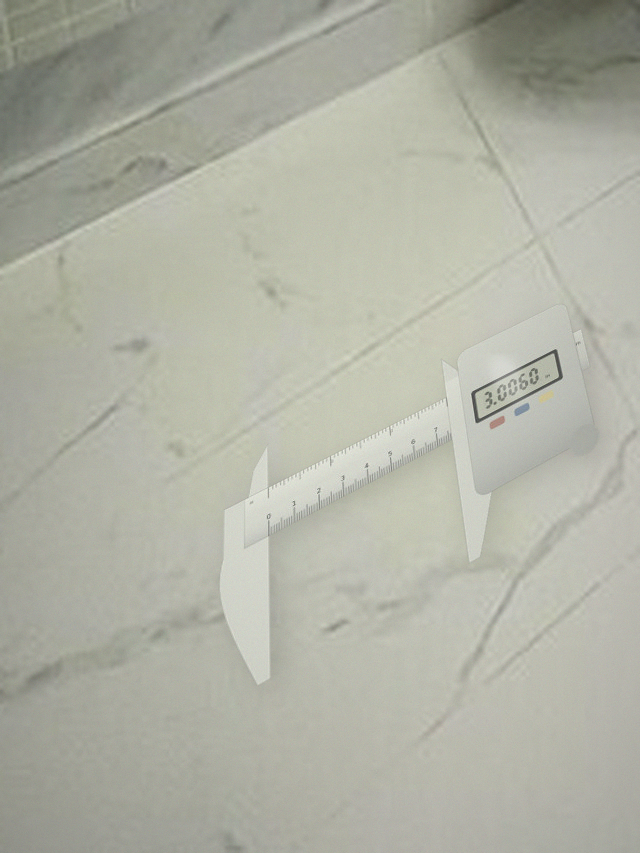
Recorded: 3.0060 (in)
